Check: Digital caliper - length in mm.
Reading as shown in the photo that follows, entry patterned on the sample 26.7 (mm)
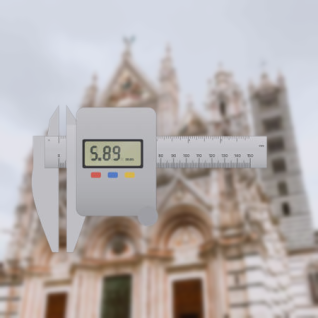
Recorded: 5.89 (mm)
